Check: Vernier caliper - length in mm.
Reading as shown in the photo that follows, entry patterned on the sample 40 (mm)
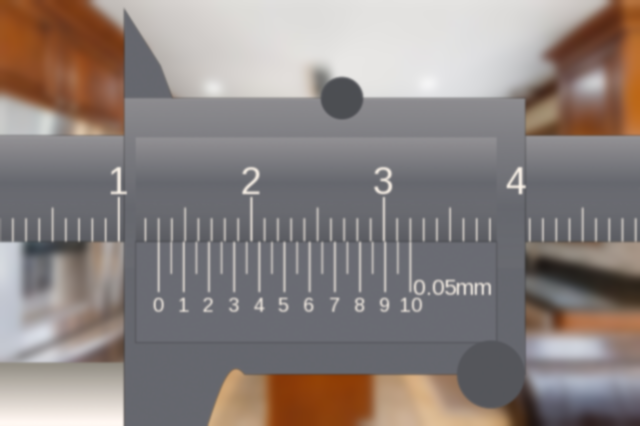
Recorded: 13.0 (mm)
